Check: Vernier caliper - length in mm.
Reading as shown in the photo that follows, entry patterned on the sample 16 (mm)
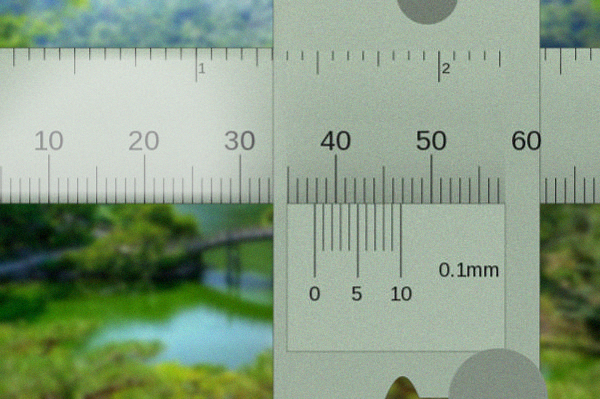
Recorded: 37.8 (mm)
